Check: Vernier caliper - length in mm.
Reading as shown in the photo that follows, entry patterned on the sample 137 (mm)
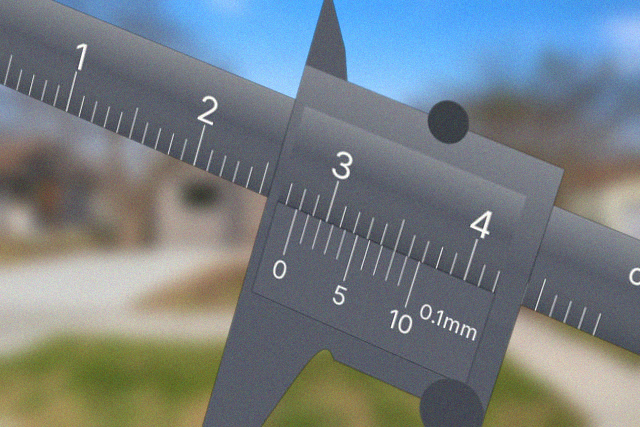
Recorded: 27.8 (mm)
